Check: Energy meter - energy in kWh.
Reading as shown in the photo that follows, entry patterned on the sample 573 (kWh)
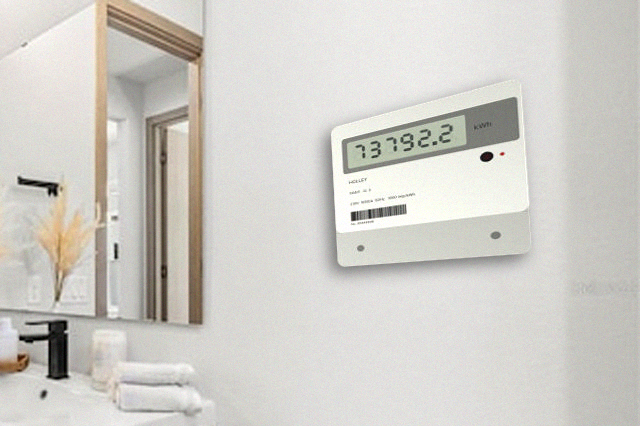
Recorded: 73792.2 (kWh)
